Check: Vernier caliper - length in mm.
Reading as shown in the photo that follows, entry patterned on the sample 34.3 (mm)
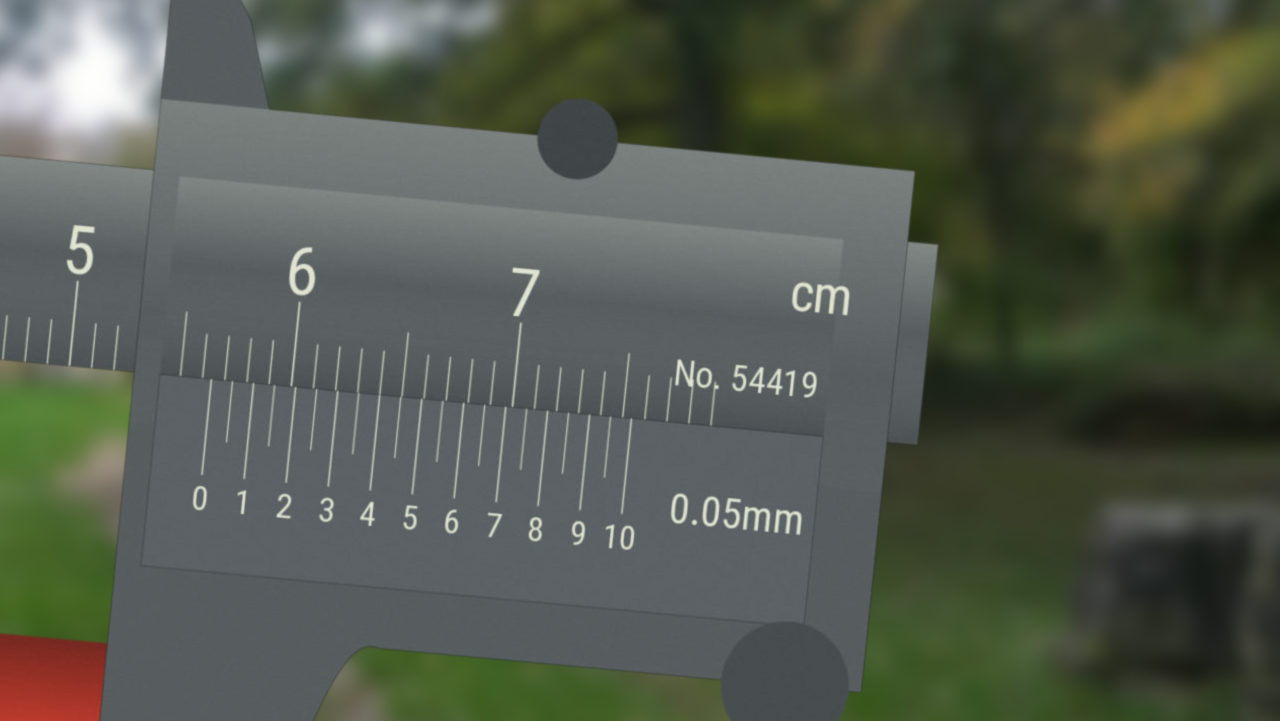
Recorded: 56.4 (mm)
